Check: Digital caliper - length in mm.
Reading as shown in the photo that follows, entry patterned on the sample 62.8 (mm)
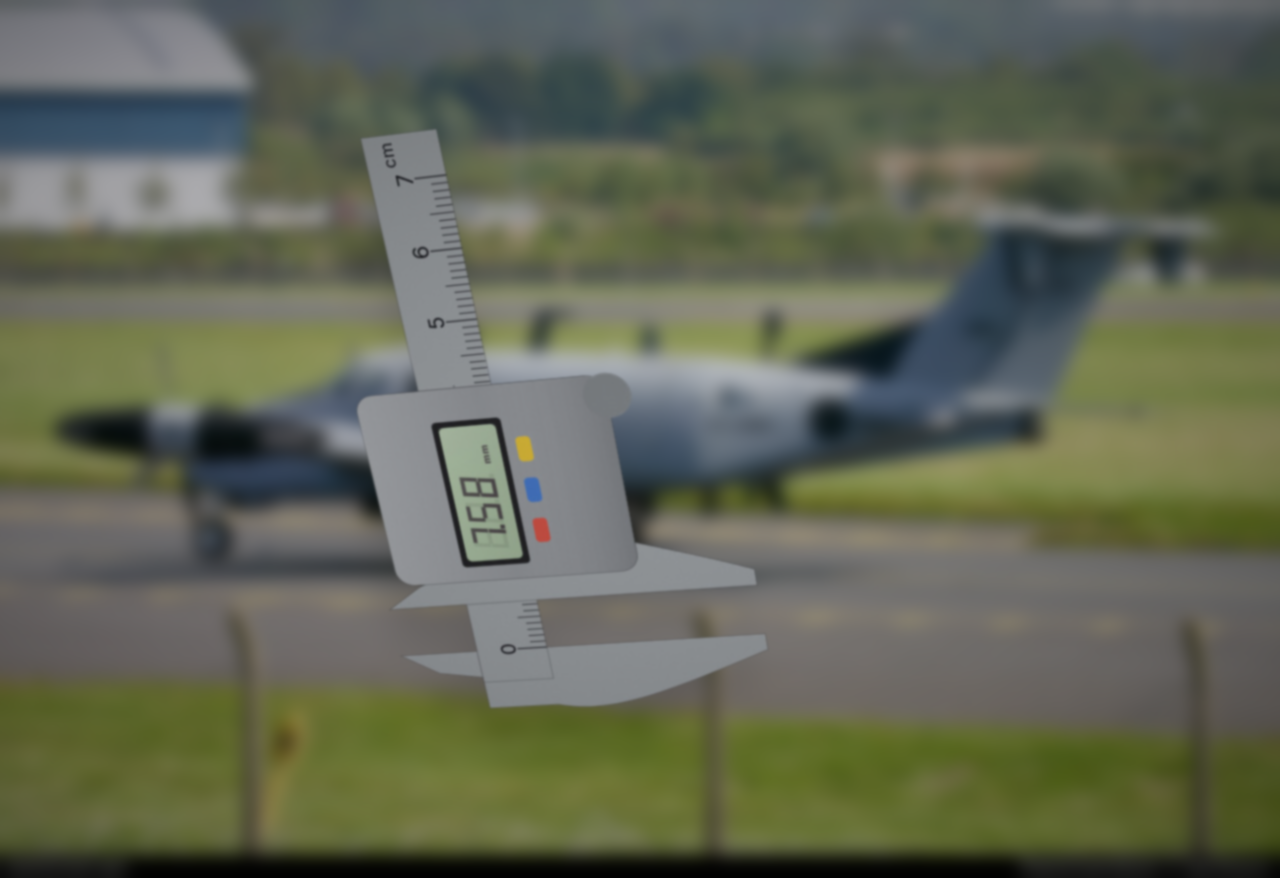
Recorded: 7.58 (mm)
